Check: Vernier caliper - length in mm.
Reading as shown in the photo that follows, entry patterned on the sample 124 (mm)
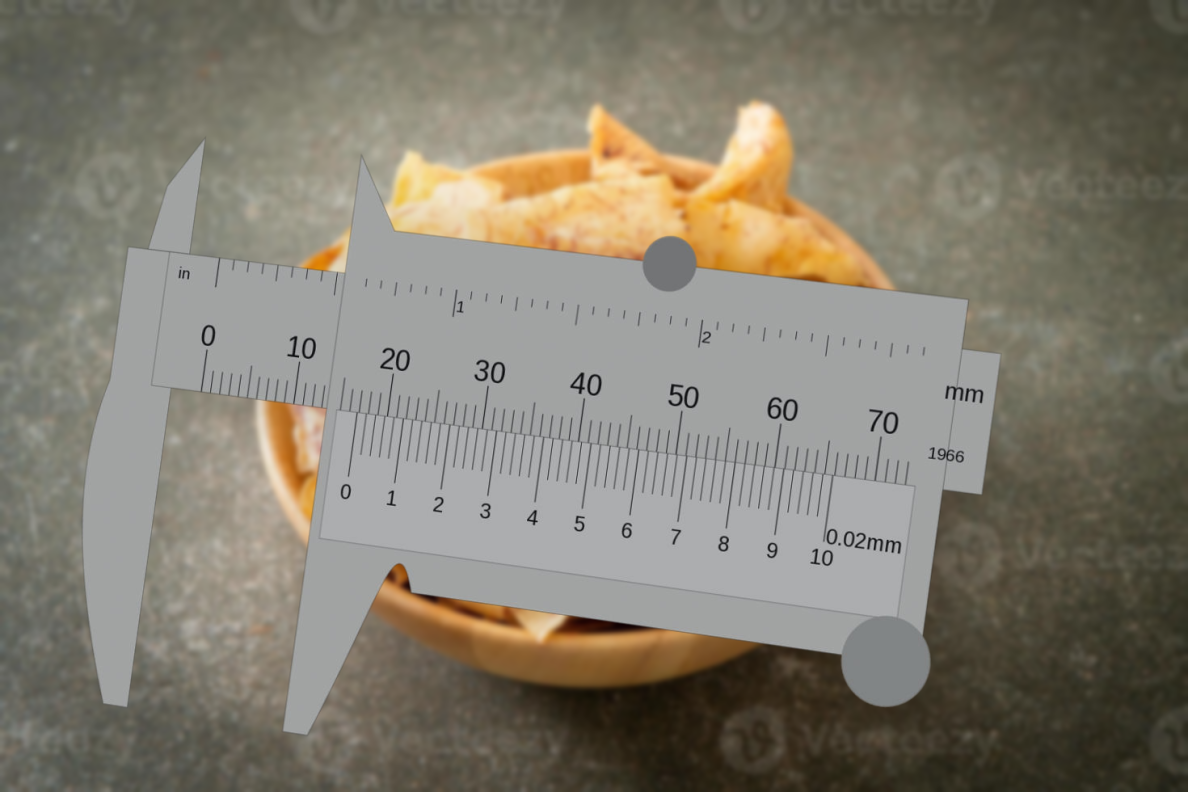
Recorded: 16.8 (mm)
